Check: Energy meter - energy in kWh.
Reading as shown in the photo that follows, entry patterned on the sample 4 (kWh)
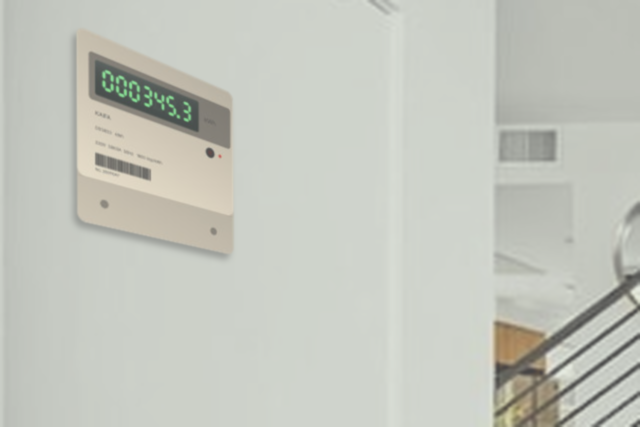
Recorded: 345.3 (kWh)
